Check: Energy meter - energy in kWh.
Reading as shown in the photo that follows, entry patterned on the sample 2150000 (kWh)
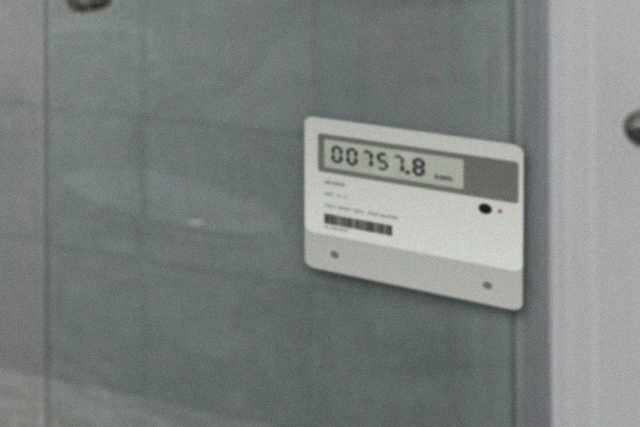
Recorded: 757.8 (kWh)
